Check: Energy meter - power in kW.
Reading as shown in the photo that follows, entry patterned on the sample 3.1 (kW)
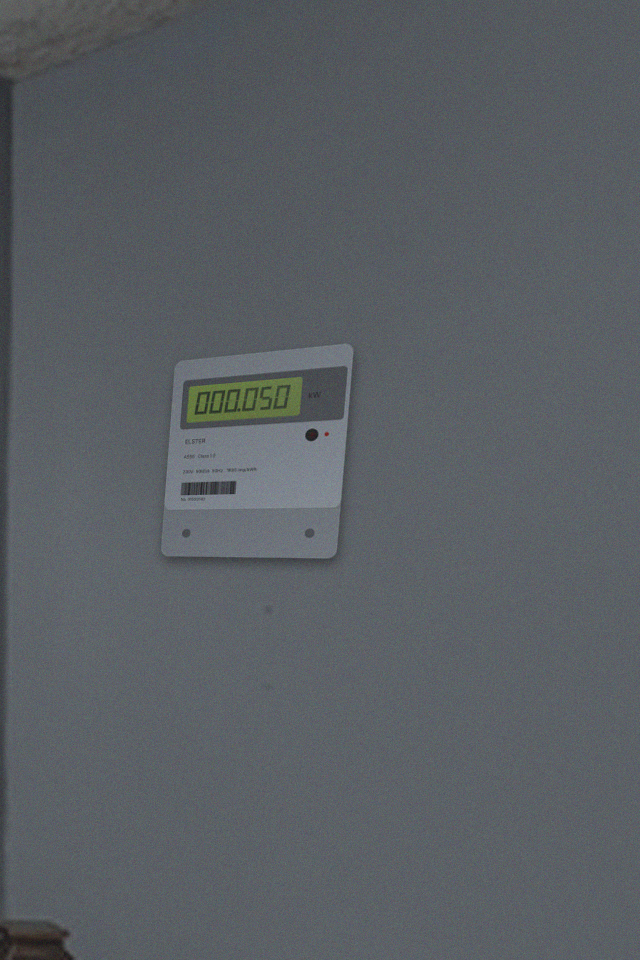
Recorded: 0.050 (kW)
